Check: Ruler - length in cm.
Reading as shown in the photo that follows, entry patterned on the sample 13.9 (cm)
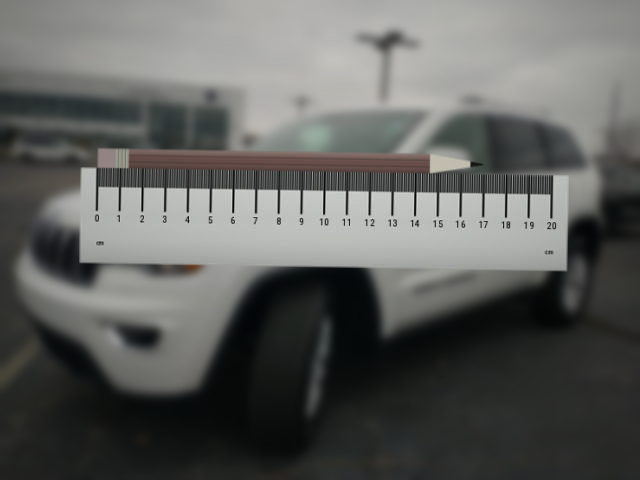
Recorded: 17 (cm)
